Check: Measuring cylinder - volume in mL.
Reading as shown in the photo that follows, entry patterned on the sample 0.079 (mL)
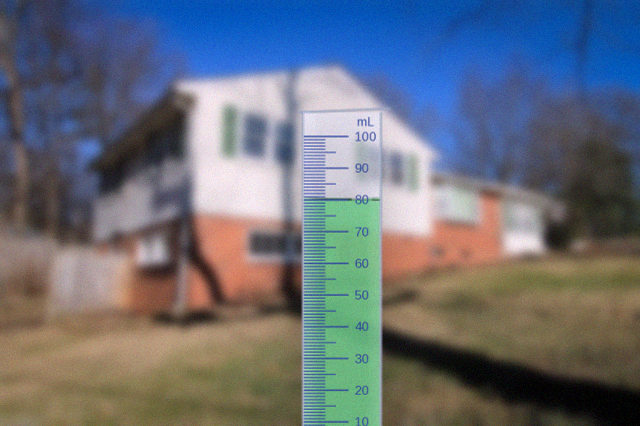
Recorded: 80 (mL)
